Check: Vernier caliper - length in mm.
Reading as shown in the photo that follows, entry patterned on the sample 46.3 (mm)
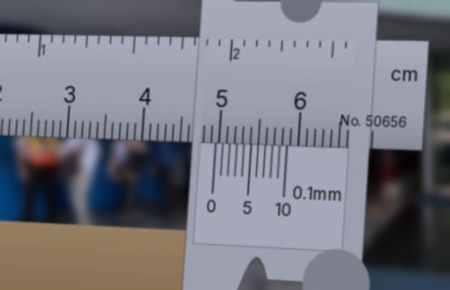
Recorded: 49.6 (mm)
